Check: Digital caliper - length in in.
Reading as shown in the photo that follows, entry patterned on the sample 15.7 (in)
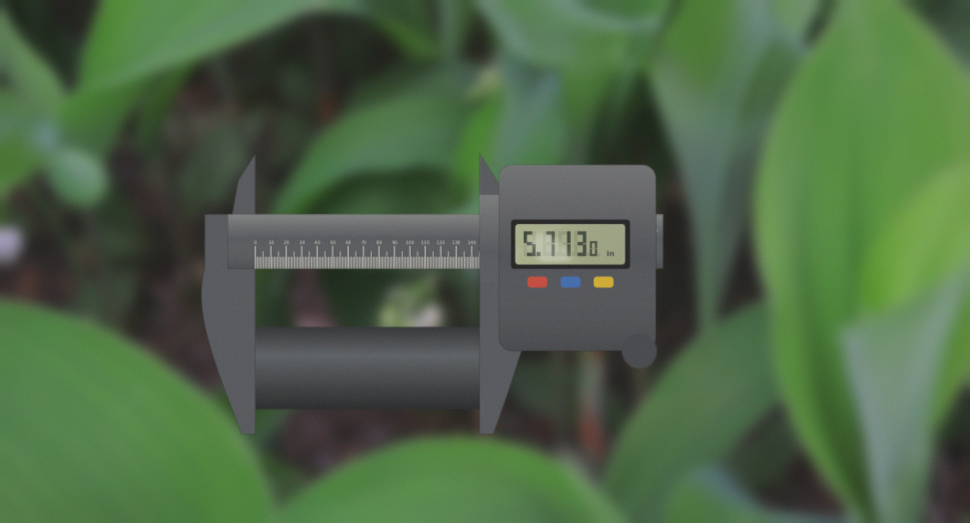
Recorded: 5.7130 (in)
